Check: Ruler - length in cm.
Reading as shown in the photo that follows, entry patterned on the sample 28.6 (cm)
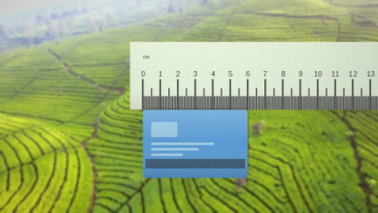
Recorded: 6 (cm)
